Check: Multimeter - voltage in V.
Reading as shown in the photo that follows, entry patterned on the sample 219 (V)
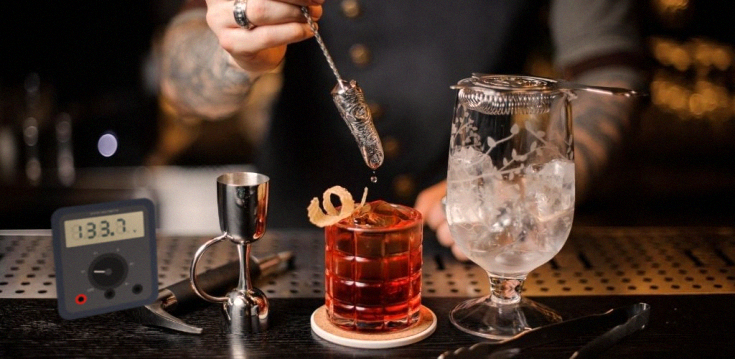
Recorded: 133.7 (V)
